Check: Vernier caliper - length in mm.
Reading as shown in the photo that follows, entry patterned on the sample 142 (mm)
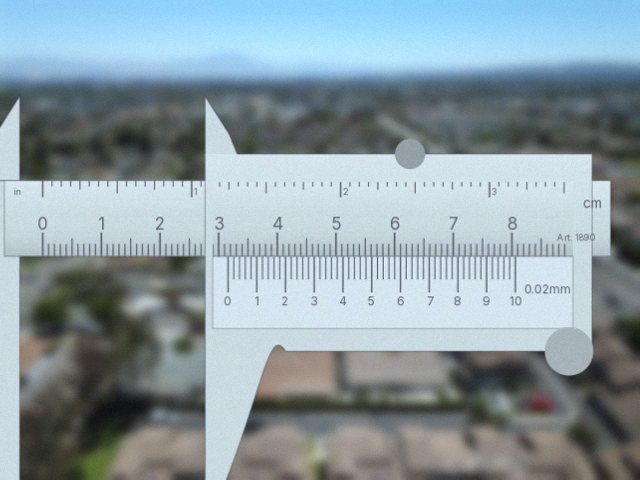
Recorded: 31.6 (mm)
